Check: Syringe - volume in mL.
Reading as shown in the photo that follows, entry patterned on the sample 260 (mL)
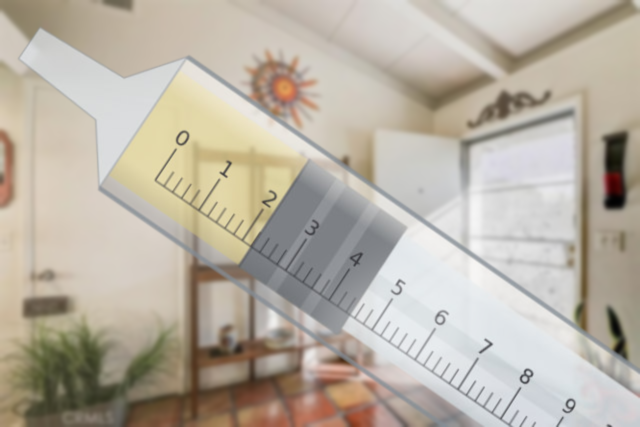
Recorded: 2.2 (mL)
